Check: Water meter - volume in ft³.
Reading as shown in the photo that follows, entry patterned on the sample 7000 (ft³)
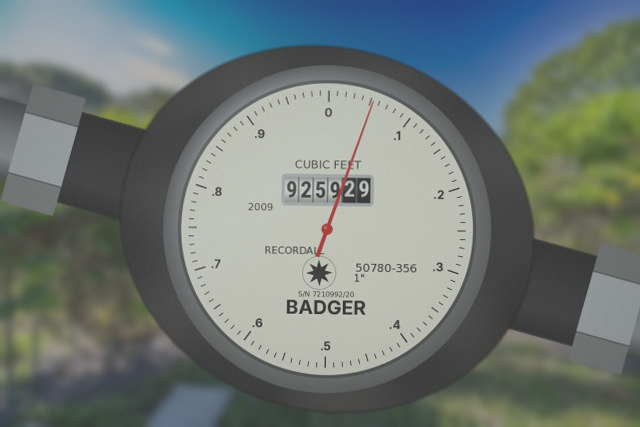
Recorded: 925929.05 (ft³)
